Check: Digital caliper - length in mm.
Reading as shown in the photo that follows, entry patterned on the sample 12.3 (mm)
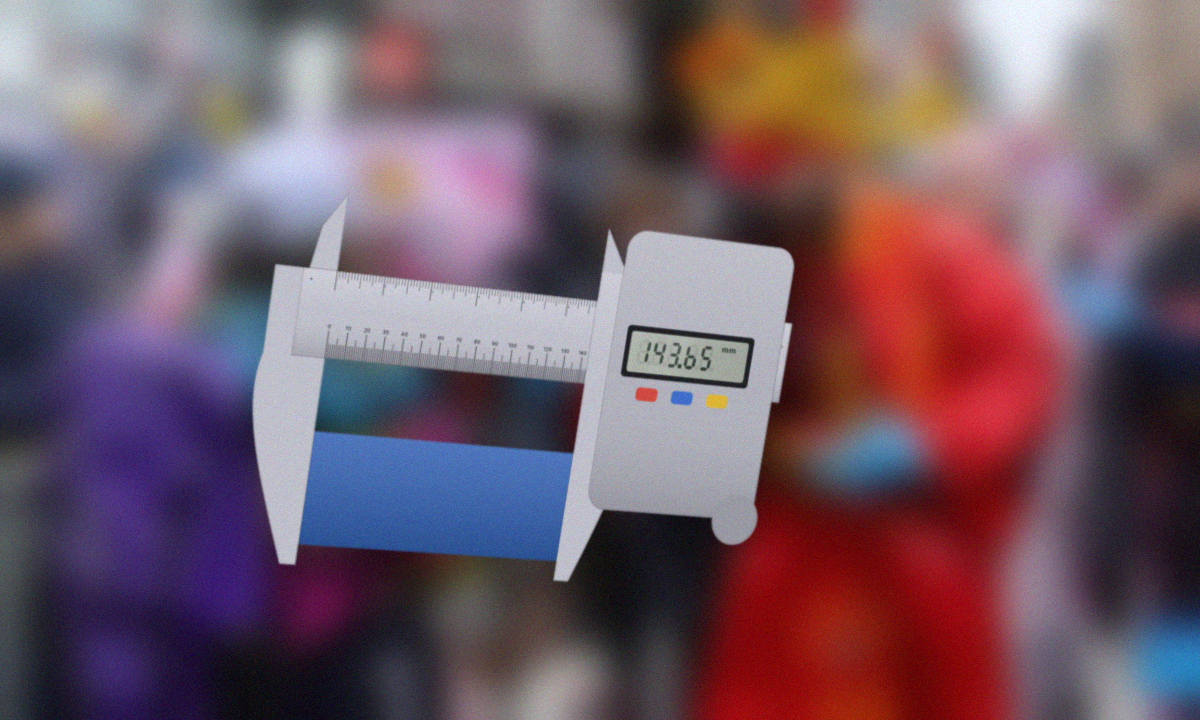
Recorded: 143.65 (mm)
